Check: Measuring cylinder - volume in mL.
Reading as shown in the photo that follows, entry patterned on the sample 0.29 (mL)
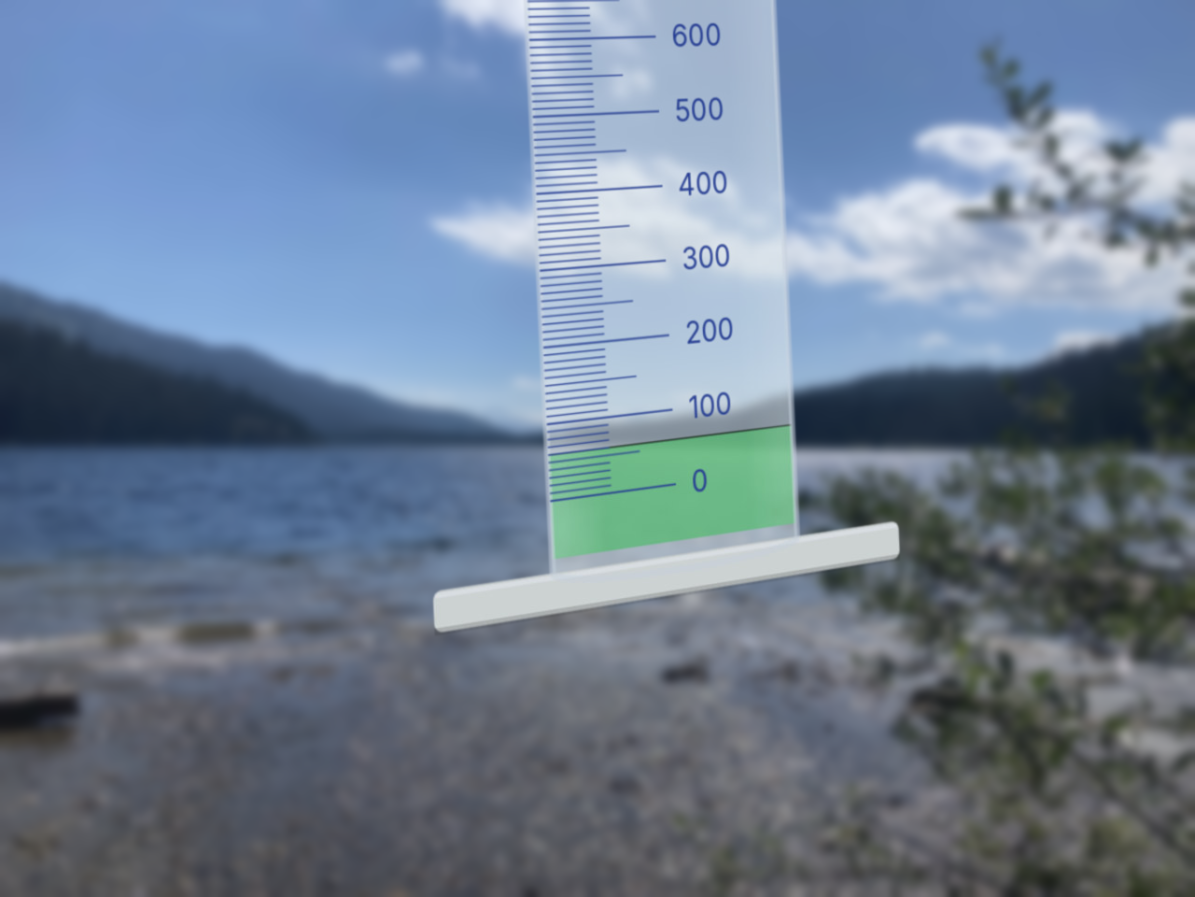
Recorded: 60 (mL)
